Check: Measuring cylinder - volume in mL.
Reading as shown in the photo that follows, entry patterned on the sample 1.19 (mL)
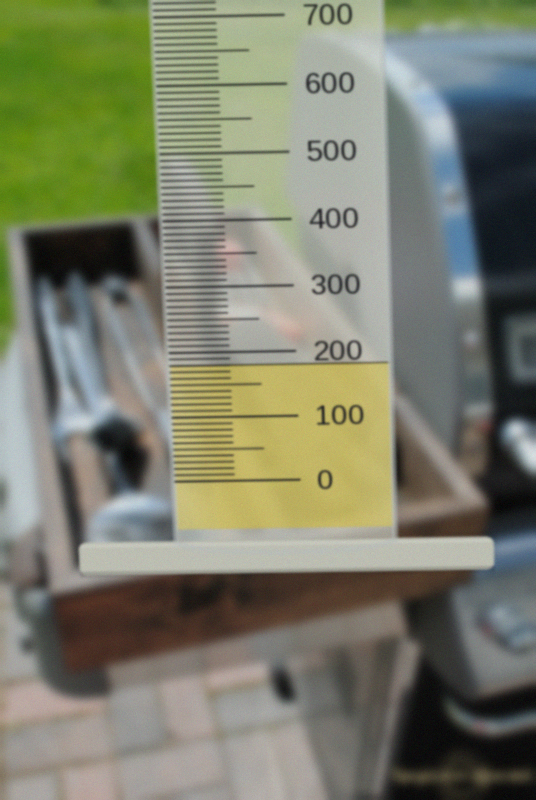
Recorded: 180 (mL)
